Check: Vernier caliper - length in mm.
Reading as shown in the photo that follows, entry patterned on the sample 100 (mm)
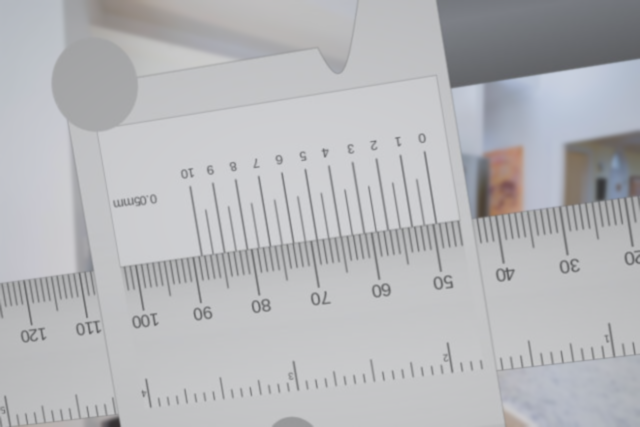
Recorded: 49.5 (mm)
